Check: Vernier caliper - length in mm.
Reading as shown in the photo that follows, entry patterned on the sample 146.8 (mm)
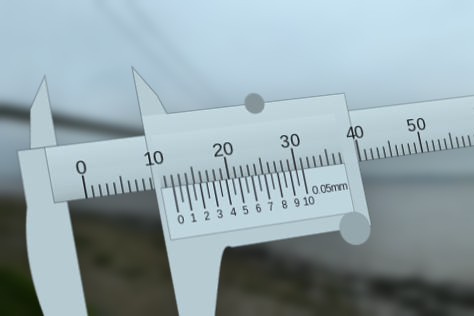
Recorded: 12.0 (mm)
